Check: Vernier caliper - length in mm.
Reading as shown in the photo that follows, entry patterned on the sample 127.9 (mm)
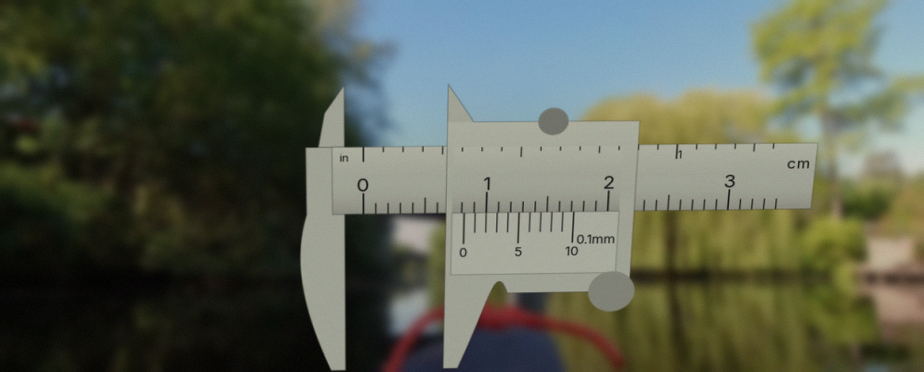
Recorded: 8.2 (mm)
